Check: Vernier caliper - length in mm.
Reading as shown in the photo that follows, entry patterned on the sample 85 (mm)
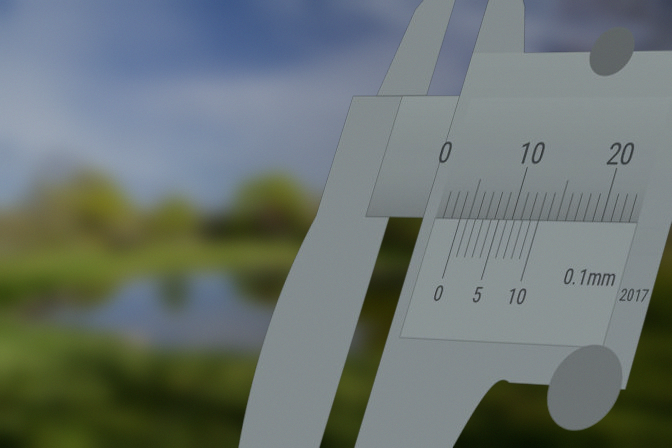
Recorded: 4.0 (mm)
